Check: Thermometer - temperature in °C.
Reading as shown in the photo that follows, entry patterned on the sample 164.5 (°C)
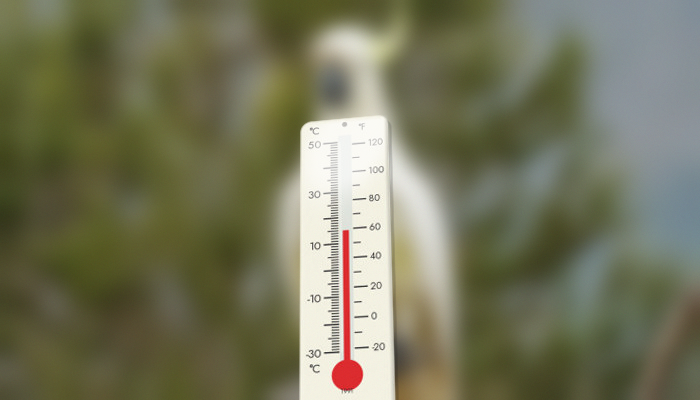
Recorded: 15 (°C)
